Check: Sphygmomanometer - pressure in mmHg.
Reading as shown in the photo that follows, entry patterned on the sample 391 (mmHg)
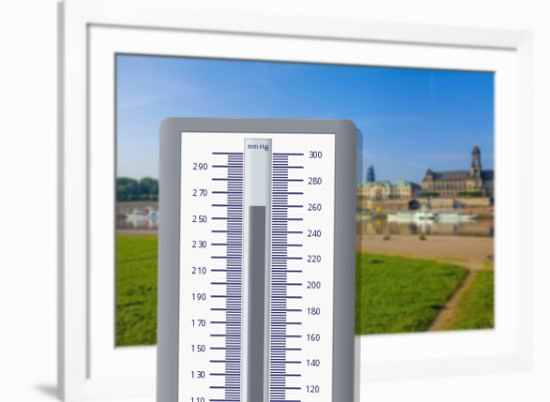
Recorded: 260 (mmHg)
